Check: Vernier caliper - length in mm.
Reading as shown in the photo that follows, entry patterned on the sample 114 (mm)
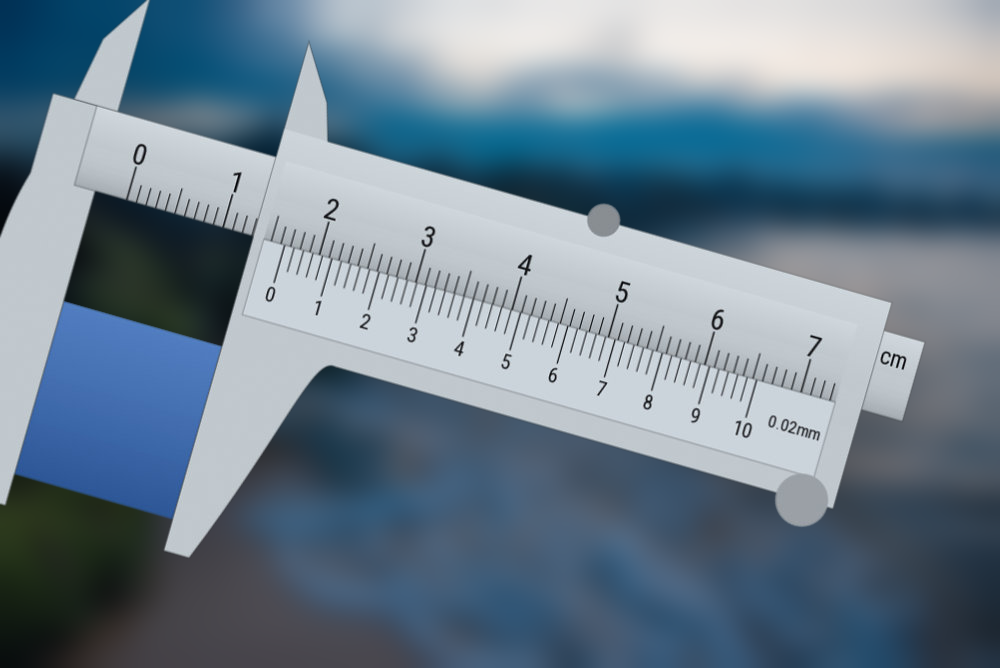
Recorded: 16.4 (mm)
